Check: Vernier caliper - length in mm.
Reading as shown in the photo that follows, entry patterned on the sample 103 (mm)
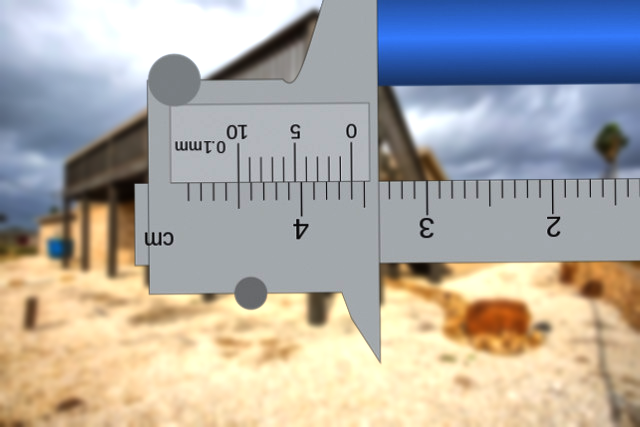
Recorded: 36.0 (mm)
